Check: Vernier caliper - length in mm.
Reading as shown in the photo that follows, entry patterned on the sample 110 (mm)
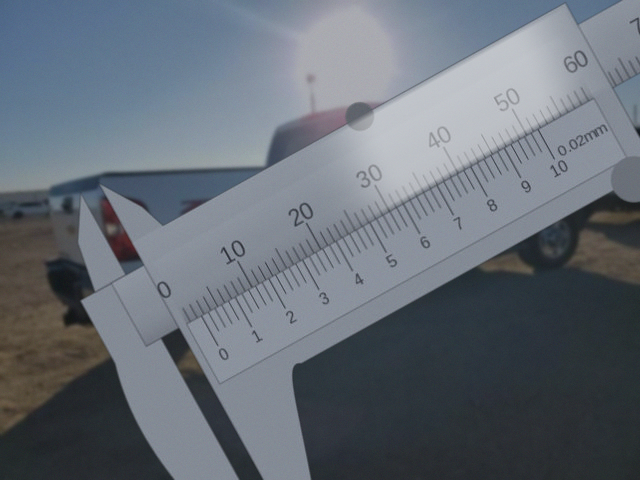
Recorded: 2.6 (mm)
